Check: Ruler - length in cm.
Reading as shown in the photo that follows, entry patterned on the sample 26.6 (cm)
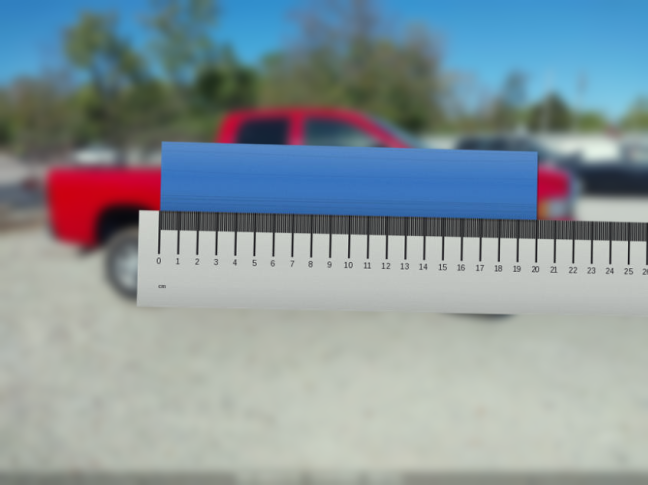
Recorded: 20 (cm)
